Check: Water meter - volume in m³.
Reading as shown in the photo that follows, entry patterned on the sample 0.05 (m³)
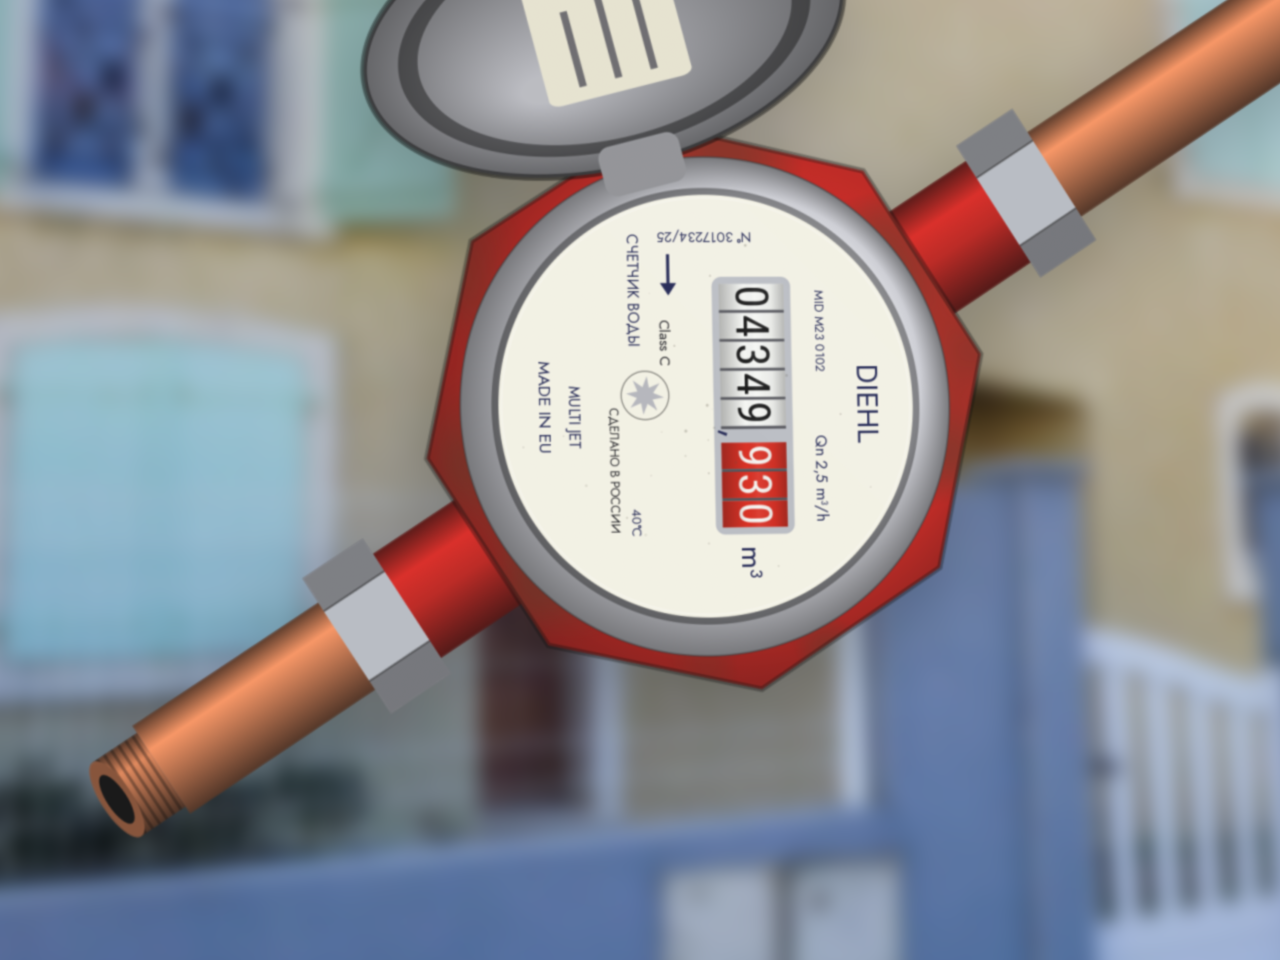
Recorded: 4349.930 (m³)
